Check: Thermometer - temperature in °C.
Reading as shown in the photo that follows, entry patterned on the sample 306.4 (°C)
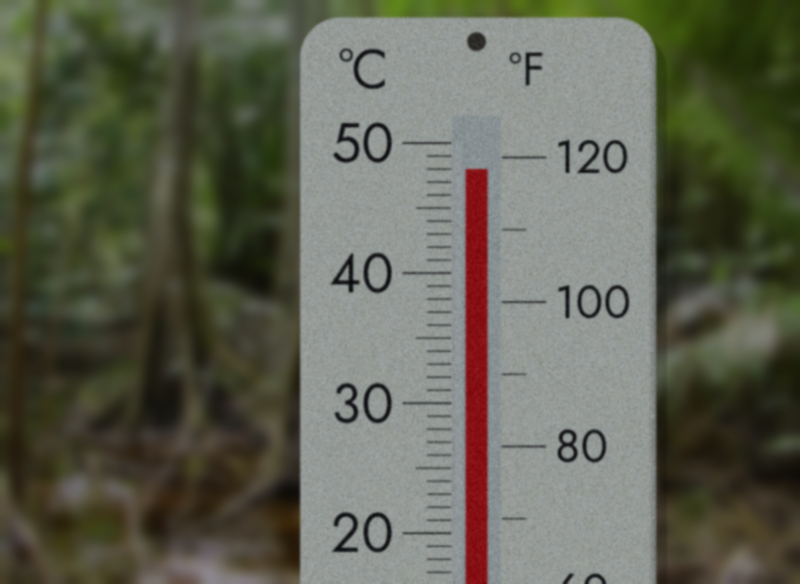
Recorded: 48 (°C)
